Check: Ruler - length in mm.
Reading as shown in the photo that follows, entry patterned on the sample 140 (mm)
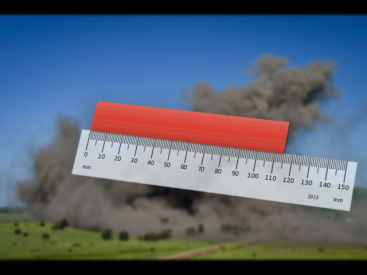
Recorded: 115 (mm)
